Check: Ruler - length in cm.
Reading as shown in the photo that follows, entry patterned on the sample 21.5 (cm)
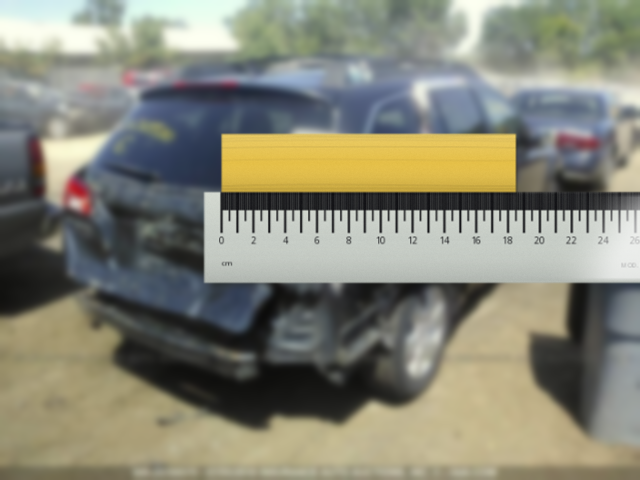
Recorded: 18.5 (cm)
